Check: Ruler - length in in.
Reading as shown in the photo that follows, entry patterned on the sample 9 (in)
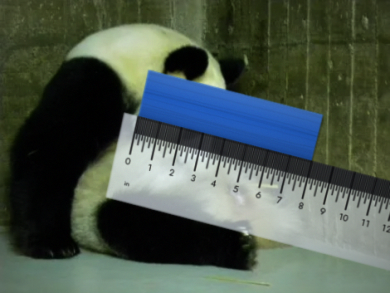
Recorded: 8 (in)
